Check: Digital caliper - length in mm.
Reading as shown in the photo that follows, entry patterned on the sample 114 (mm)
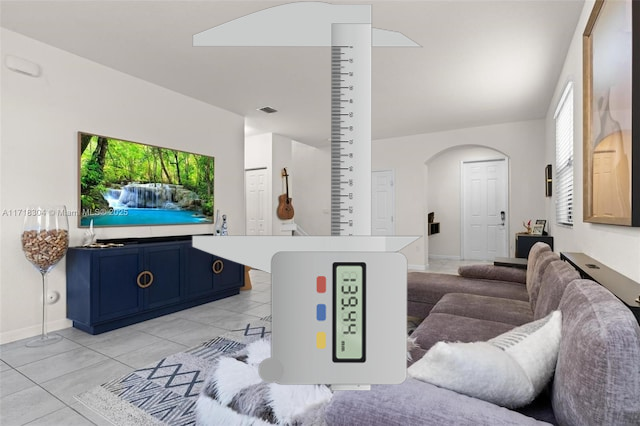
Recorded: 139.44 (mm)
